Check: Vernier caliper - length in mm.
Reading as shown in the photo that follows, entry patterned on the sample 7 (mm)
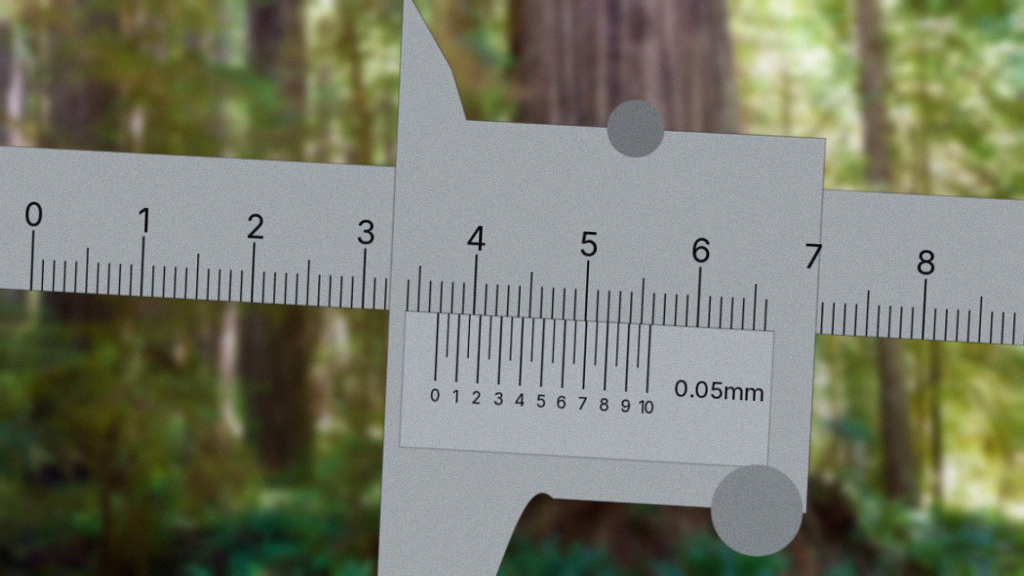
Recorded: 36.8 (mm)
